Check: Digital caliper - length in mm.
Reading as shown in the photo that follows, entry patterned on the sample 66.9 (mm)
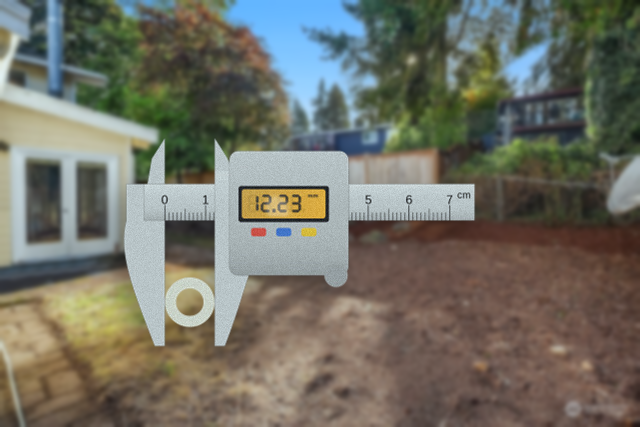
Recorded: 12.23 (mm)
